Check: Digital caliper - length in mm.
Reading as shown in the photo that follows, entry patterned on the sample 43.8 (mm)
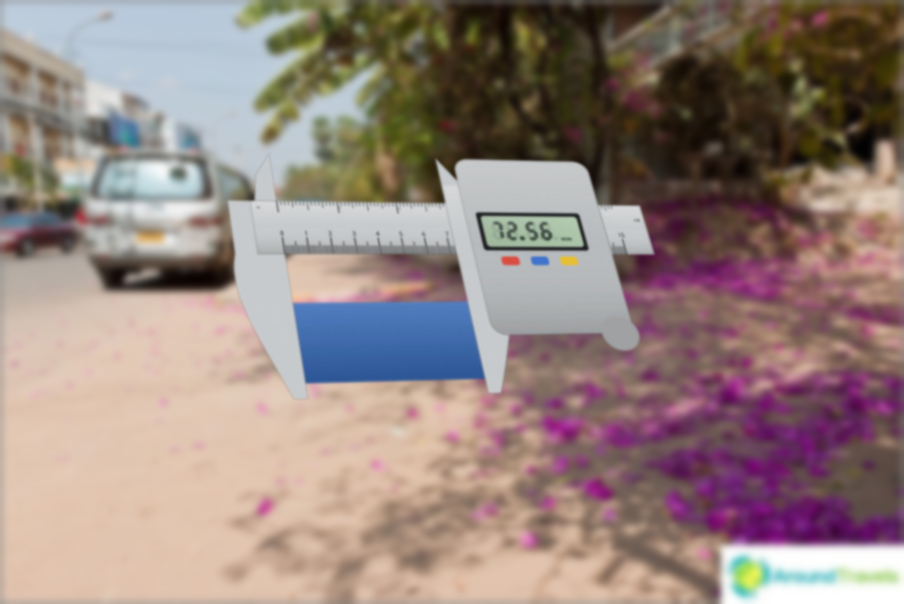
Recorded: 72.56 (mm)
